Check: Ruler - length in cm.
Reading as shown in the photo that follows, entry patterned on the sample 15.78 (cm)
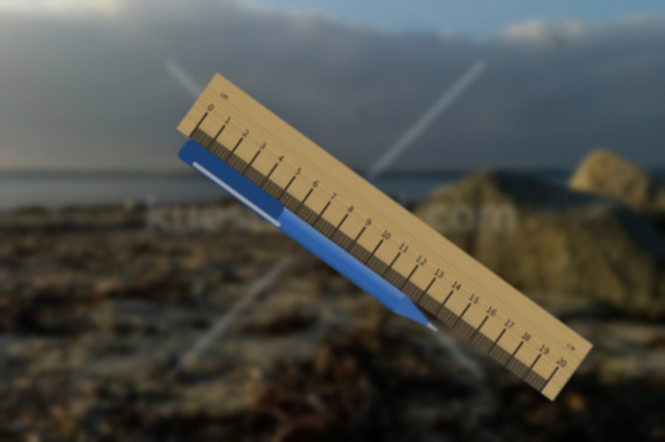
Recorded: 14.5 (cm)
